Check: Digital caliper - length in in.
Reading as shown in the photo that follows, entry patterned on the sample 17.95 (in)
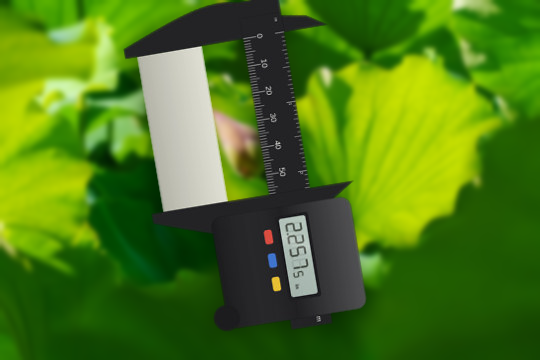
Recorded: 2.2575 (in)
